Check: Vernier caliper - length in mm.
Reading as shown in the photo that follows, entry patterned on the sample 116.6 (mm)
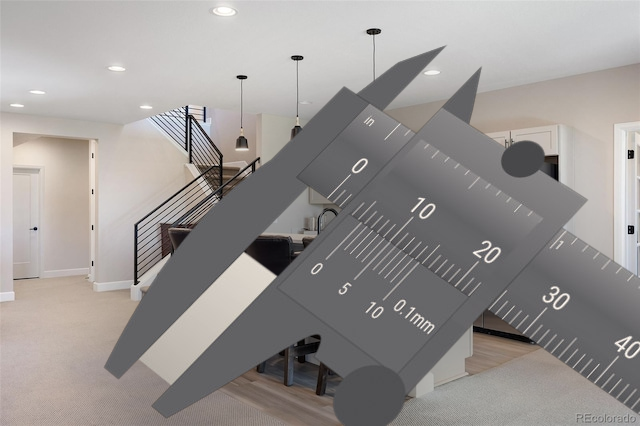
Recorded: 5.6 (mm)
